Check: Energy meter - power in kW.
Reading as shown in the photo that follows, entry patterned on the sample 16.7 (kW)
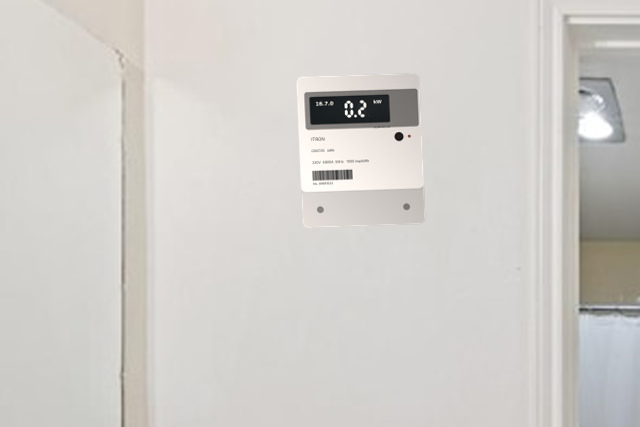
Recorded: 0.2 (kW)
